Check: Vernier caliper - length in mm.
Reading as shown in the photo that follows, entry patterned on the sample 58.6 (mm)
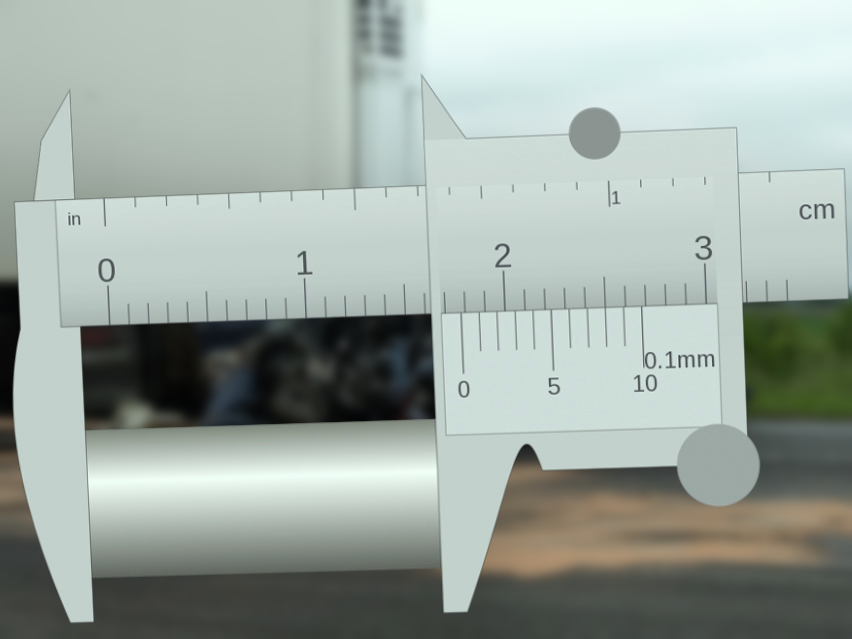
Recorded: 17.8 (mm)
